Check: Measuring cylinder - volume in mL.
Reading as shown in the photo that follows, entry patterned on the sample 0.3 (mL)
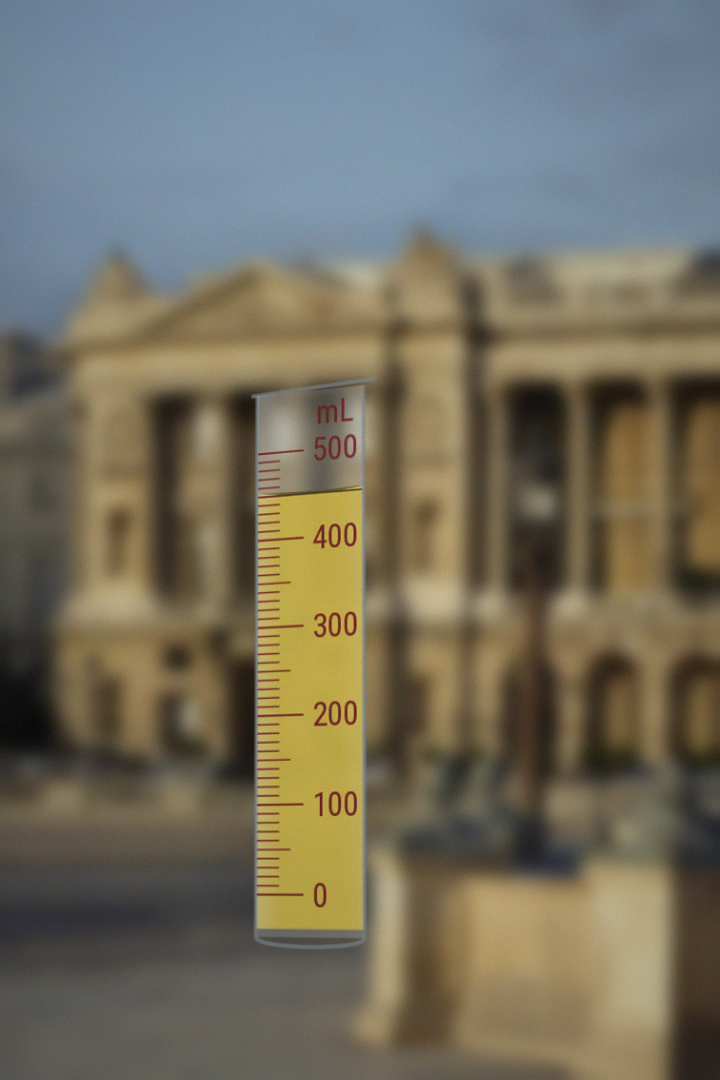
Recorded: 450 (mL)
